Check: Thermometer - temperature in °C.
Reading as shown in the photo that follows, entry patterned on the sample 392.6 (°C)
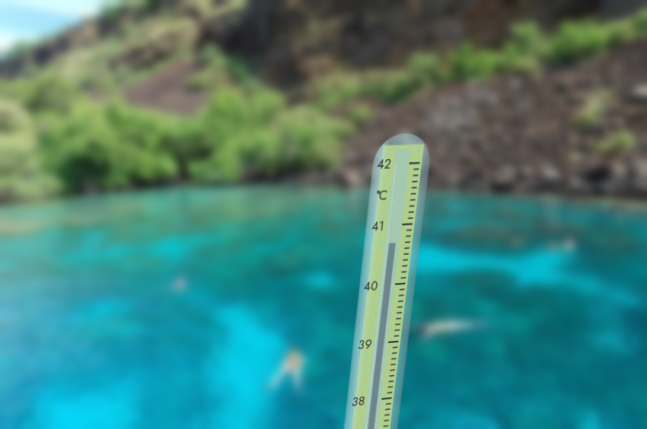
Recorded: 40.7 (°C)
